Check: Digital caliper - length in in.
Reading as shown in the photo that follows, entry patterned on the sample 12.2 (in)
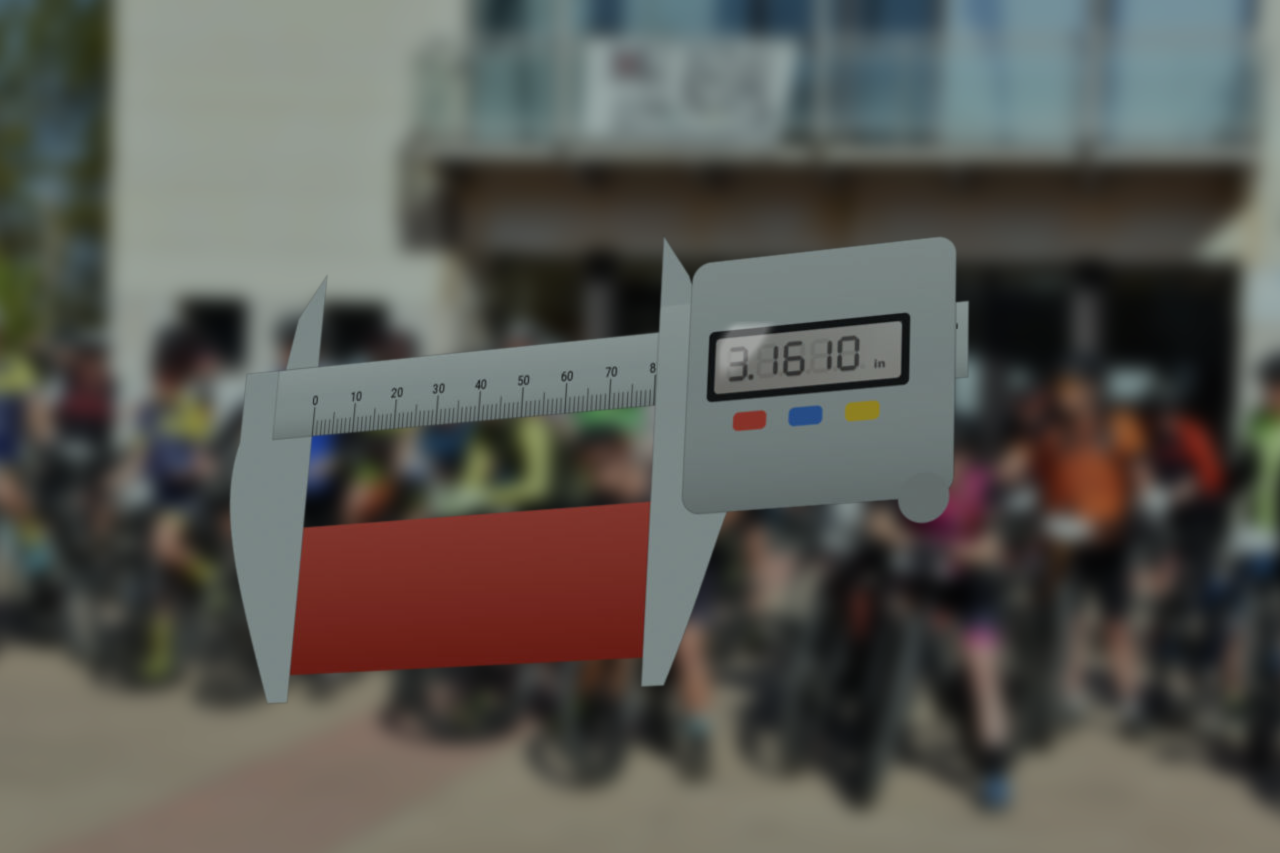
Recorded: 3.1610 (in)
